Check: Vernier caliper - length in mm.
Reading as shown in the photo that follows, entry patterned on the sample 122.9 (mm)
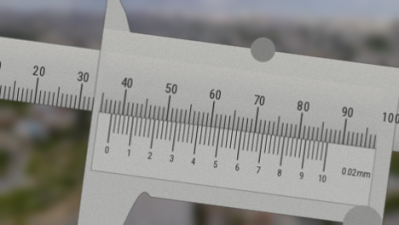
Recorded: 37.5 (mm)
